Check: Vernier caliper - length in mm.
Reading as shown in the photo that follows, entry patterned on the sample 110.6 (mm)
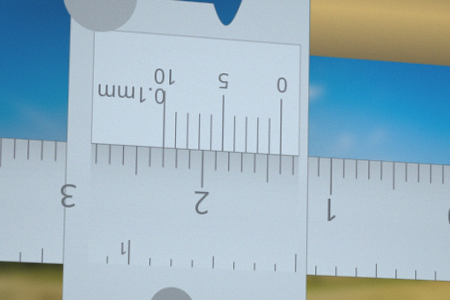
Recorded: 14.0 (mm)
